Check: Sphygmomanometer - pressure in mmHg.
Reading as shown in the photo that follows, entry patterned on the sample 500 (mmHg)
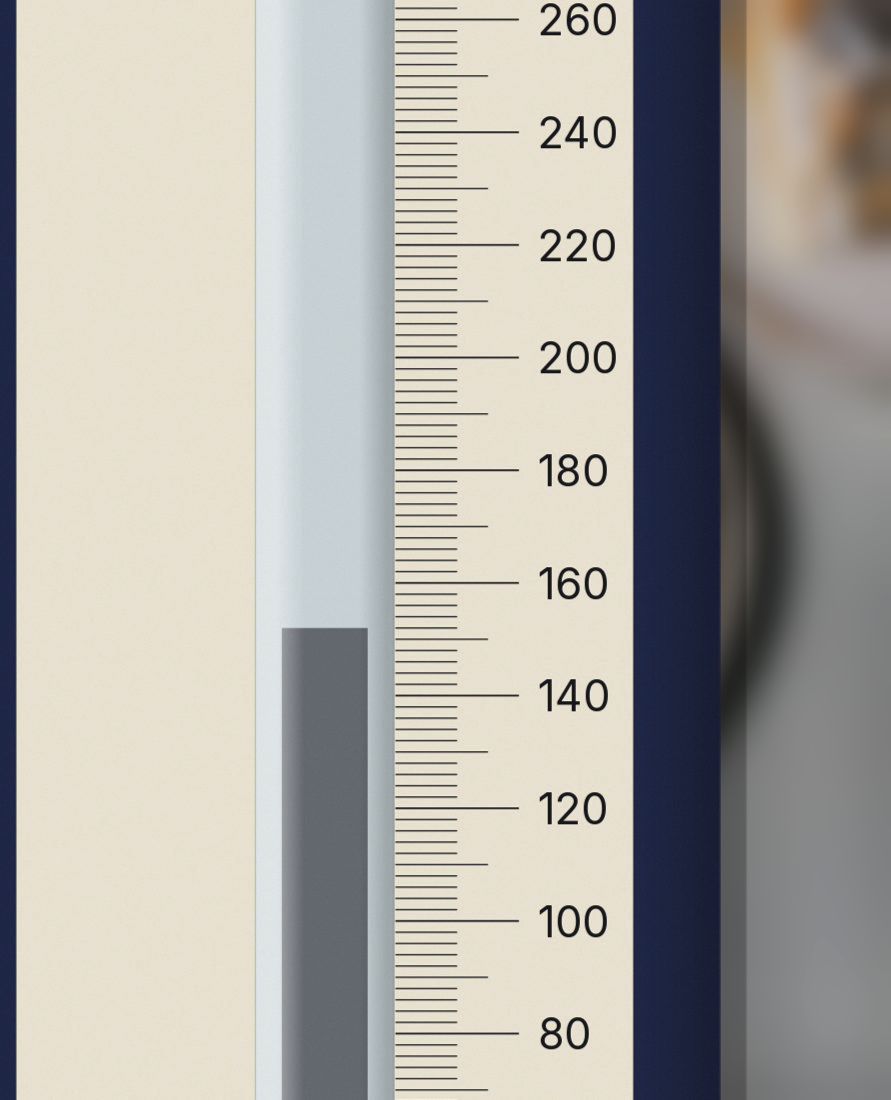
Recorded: 152 (mmHg)
